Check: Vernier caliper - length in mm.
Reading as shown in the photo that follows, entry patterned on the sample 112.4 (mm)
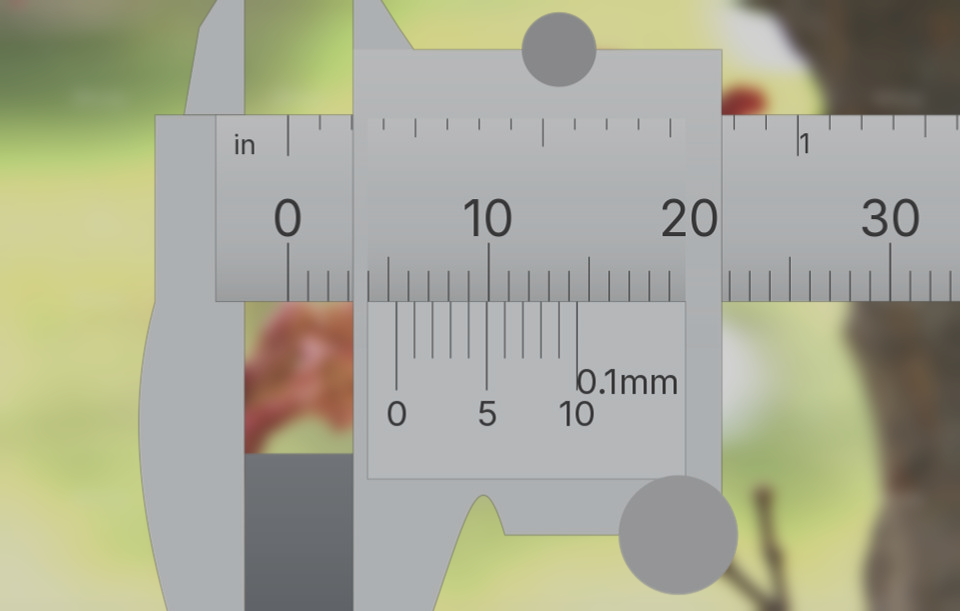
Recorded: 5.4 (mm)
